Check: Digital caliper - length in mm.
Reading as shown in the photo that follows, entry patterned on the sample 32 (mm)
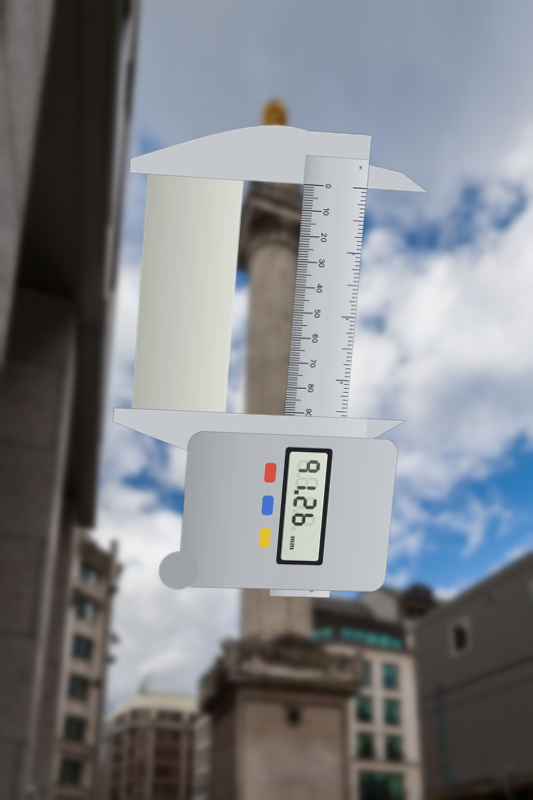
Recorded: 91.26 (mm)
